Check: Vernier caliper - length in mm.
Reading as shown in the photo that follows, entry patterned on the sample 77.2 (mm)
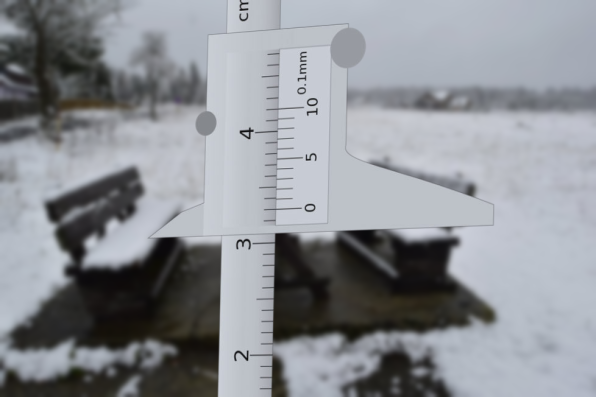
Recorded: 33.0 (mm)
